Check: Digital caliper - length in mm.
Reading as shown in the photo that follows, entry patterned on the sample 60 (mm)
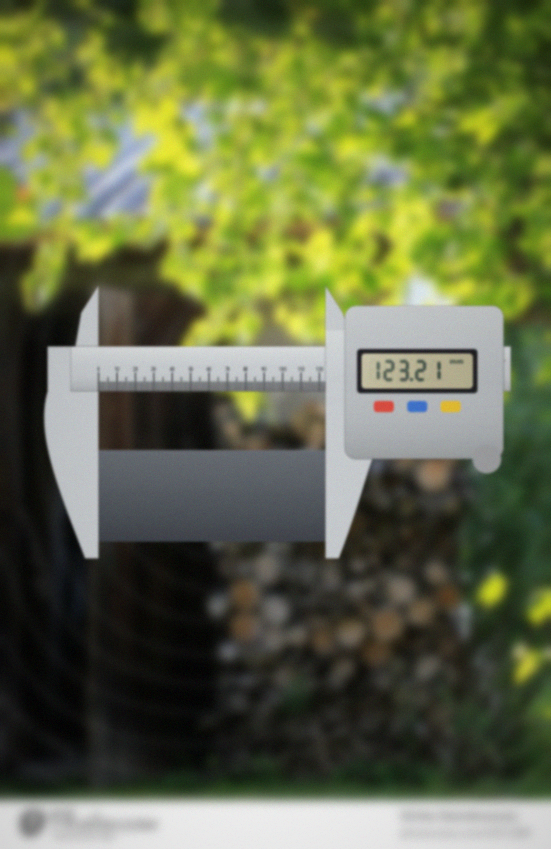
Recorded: 123.21 (mm)
